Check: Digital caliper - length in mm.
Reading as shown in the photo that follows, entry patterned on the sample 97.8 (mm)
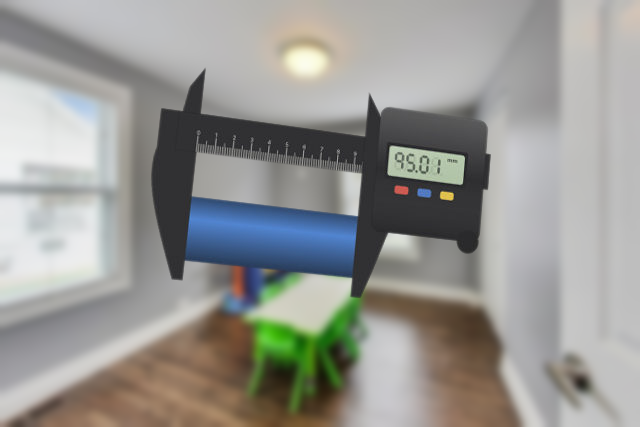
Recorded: 95.01 (mm)
